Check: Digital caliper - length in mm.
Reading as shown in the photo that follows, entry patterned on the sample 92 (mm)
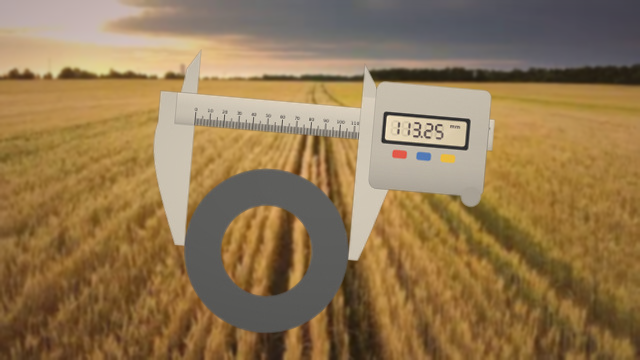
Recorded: 113.25 (mm)
